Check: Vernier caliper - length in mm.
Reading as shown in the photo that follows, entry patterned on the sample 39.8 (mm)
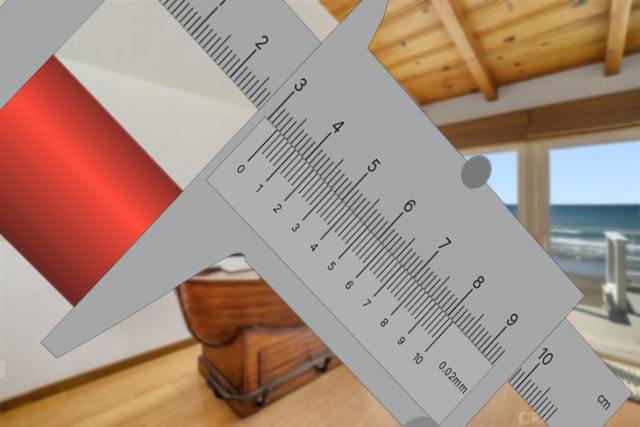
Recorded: 32.5 (mm)
